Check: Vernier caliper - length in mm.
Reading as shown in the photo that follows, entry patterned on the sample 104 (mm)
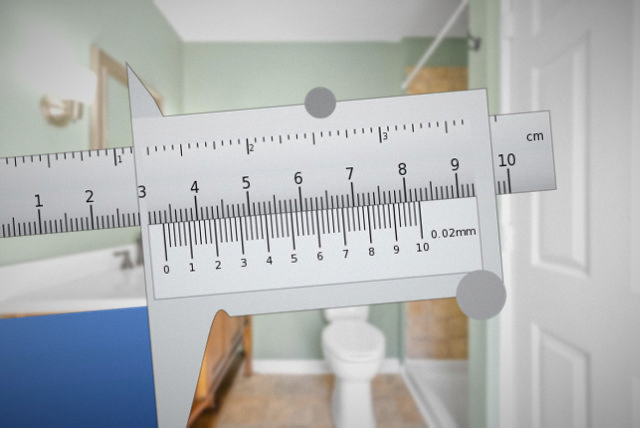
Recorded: 33.5 (mm)
